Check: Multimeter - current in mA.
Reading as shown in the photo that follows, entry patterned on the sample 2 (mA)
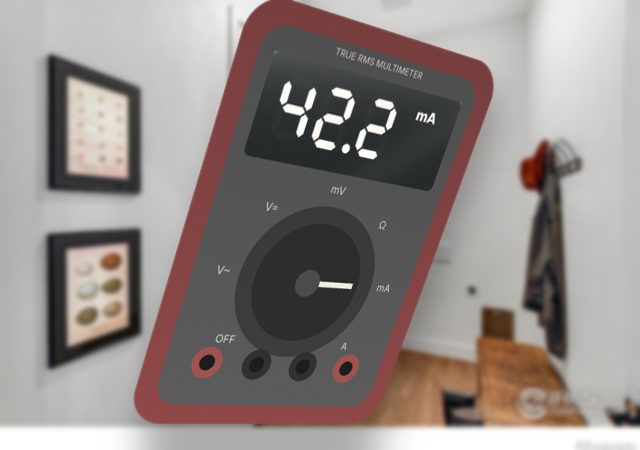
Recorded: 42.2 (mA)
